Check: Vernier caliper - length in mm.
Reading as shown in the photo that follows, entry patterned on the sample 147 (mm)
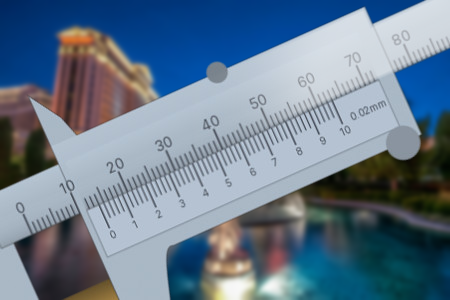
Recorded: 14.0 (mm)
